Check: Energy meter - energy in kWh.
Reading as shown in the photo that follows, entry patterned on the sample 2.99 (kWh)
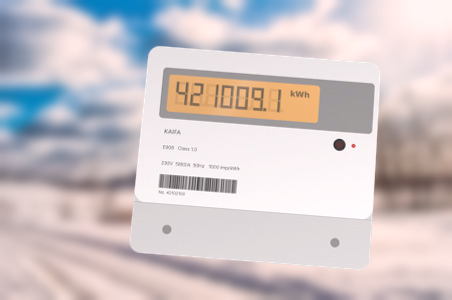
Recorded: 421009.1 (kWh)
